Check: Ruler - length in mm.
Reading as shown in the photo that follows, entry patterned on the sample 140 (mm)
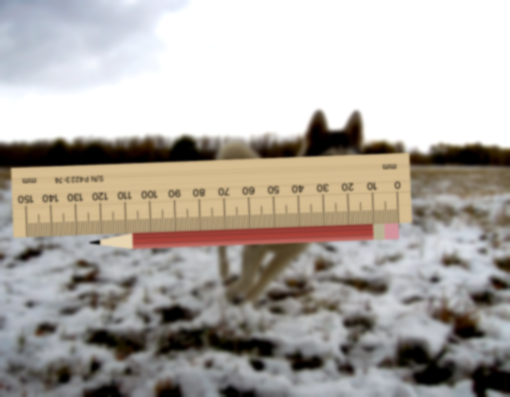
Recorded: 125 (mm)
